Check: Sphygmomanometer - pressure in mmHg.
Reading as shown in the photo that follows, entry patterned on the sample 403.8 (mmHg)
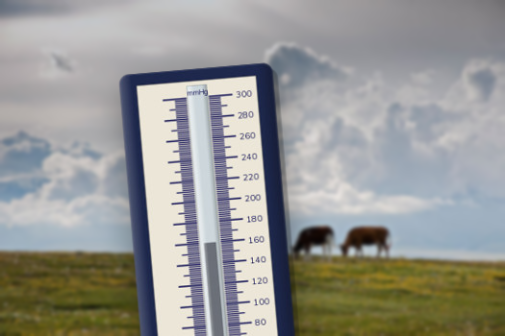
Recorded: 160 (mmHg)
